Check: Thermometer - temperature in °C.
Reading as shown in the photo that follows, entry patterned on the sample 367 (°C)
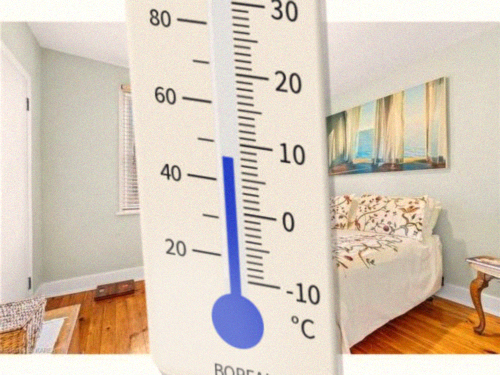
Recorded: 8 (°C)
